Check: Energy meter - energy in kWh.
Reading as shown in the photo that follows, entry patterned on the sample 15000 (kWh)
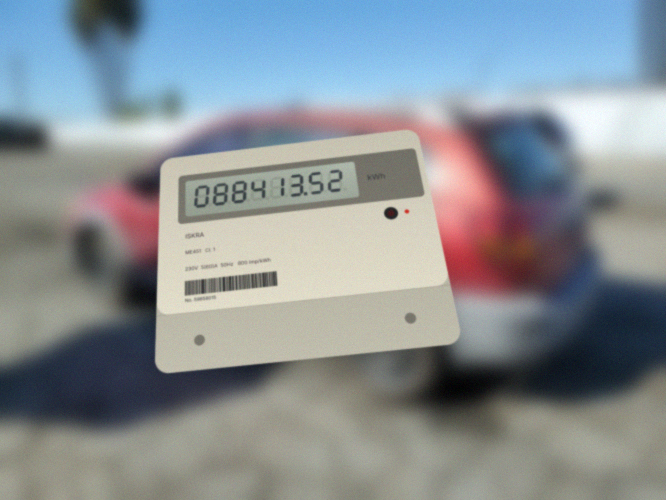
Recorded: 88413.52 (kWh)
